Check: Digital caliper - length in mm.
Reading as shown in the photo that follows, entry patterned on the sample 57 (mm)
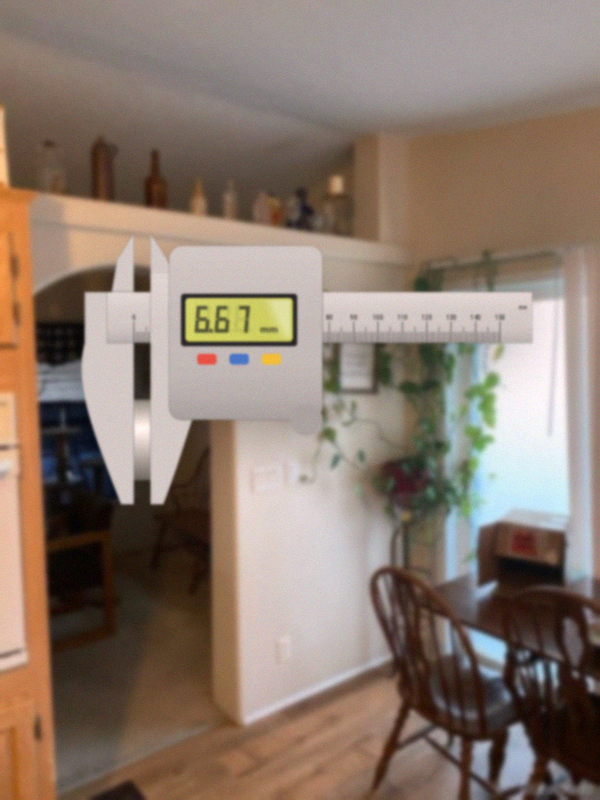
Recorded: 6.67 (mm)
